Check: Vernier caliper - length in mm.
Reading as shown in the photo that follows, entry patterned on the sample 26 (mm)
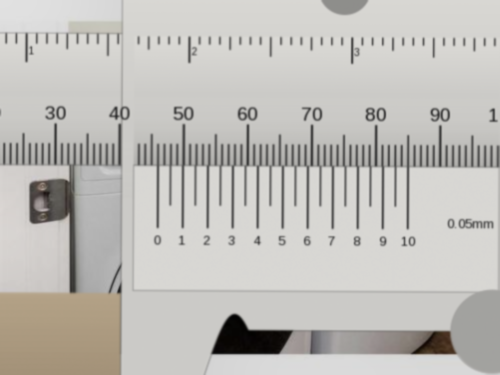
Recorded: 46.0 (mm)
